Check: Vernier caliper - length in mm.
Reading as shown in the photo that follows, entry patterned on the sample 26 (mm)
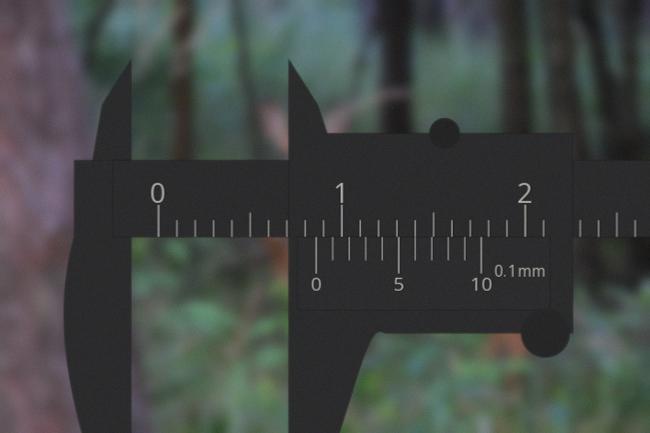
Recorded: 8.6 (mm)
